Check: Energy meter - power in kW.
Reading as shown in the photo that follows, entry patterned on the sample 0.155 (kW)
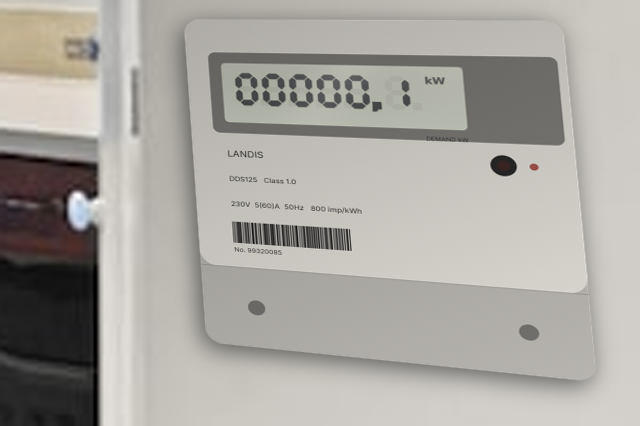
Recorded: 0.1 (kW)
